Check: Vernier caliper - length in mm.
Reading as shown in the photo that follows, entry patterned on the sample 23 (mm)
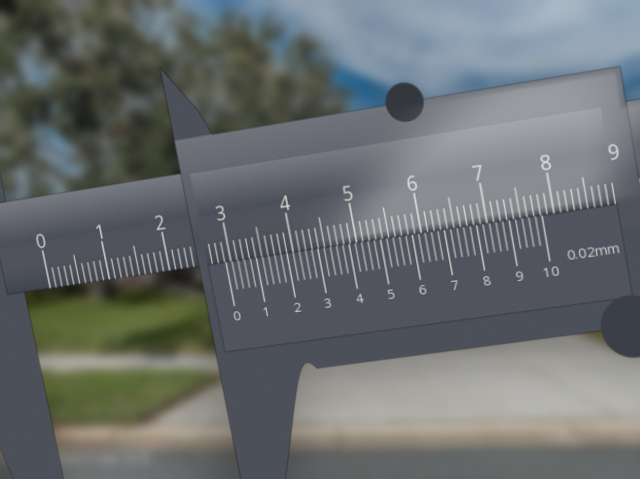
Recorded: 29.2 (mm)
